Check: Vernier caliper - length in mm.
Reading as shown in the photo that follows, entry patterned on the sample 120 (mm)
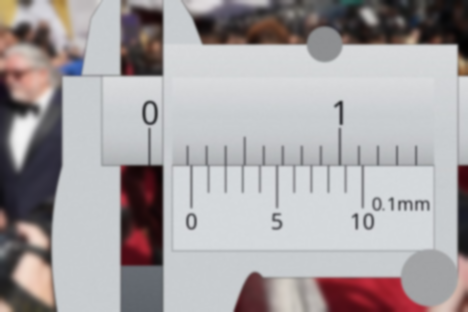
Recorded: 2.2 (mm)
